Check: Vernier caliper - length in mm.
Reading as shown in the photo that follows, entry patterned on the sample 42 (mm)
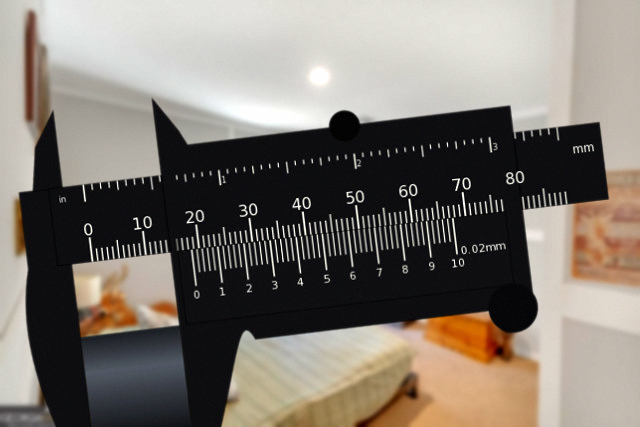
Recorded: 18.6 (mm)
